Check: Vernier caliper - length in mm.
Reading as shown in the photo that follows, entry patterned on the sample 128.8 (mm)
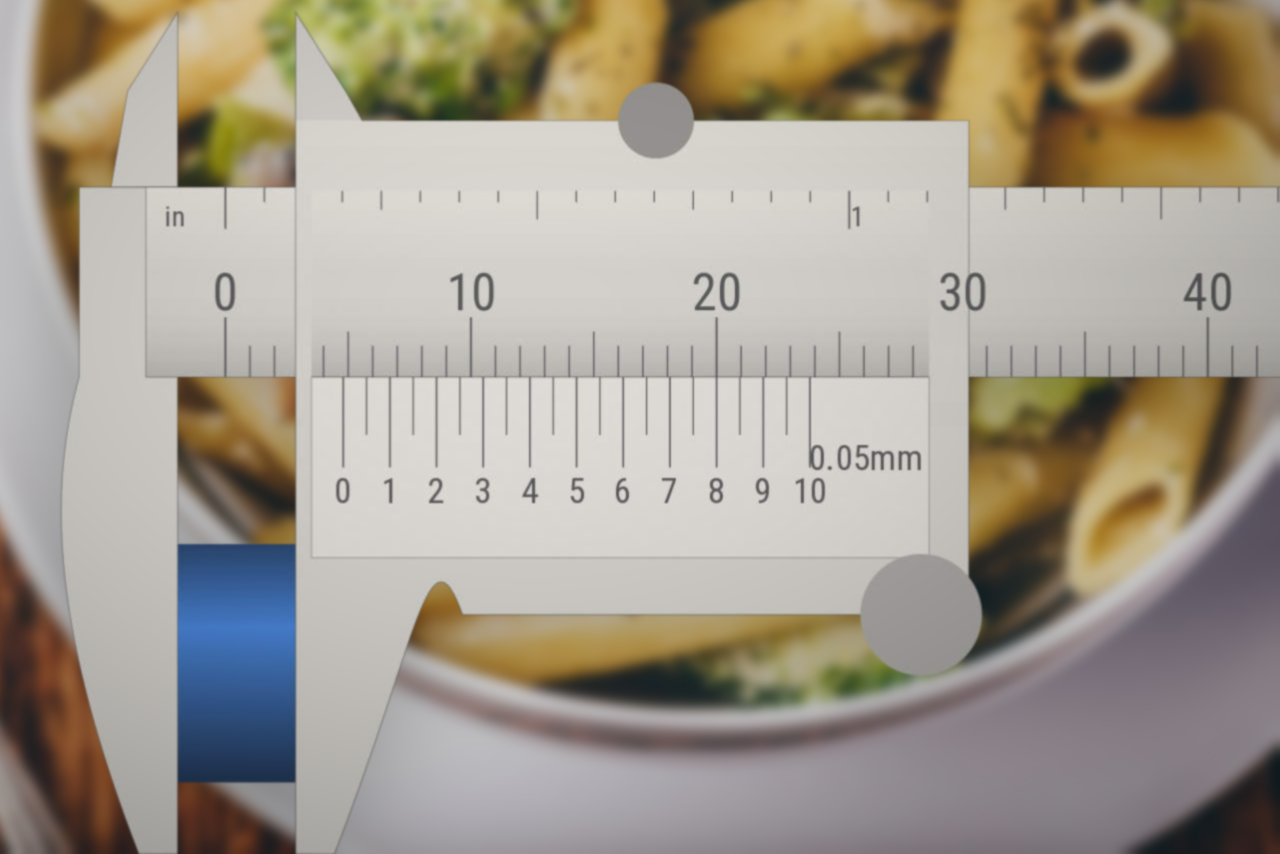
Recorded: 4.8 (mm)
